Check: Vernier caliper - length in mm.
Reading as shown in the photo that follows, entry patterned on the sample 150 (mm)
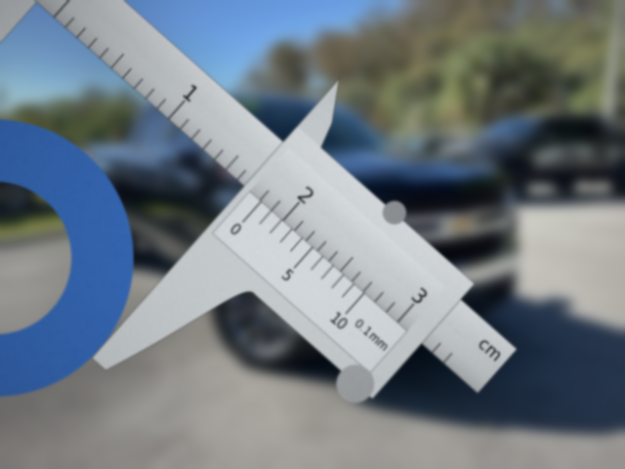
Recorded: 18.1 (mm)
